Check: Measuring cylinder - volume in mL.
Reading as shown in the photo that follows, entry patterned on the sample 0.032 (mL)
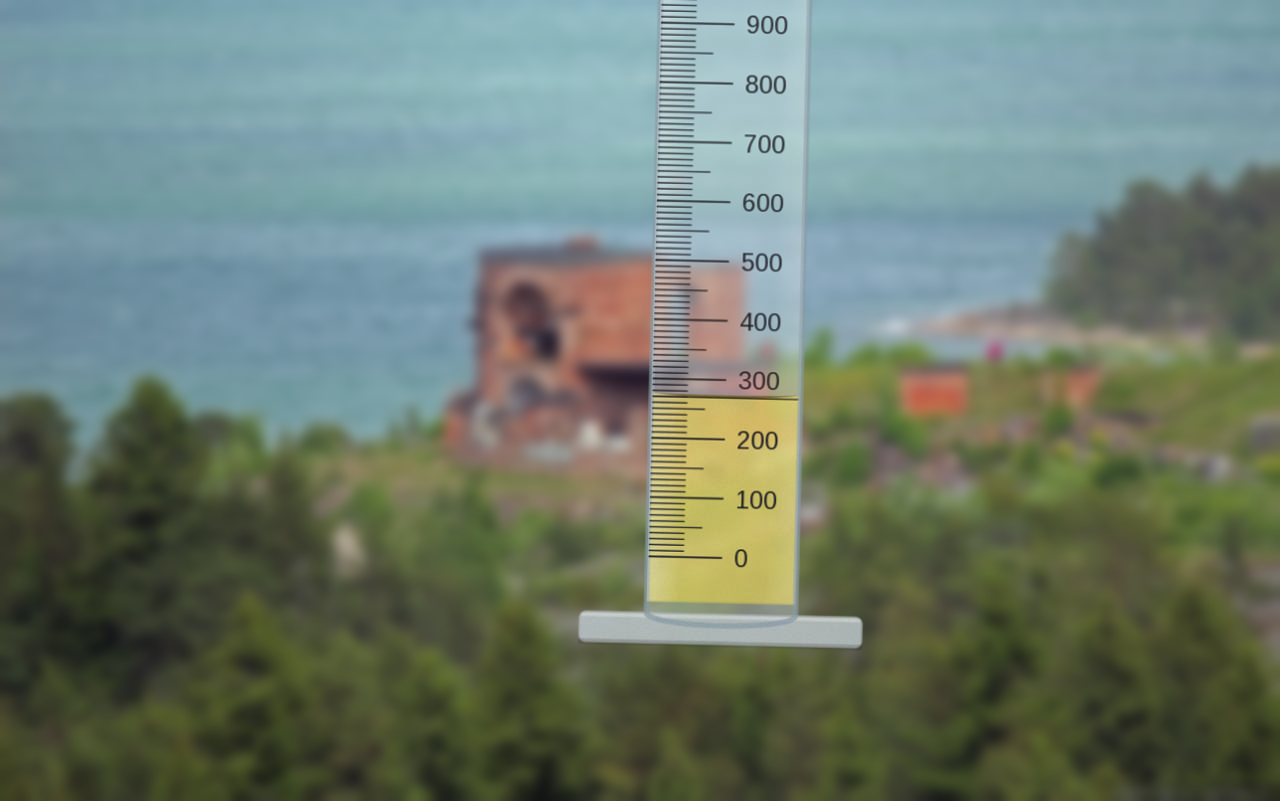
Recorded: 270 (mL)
